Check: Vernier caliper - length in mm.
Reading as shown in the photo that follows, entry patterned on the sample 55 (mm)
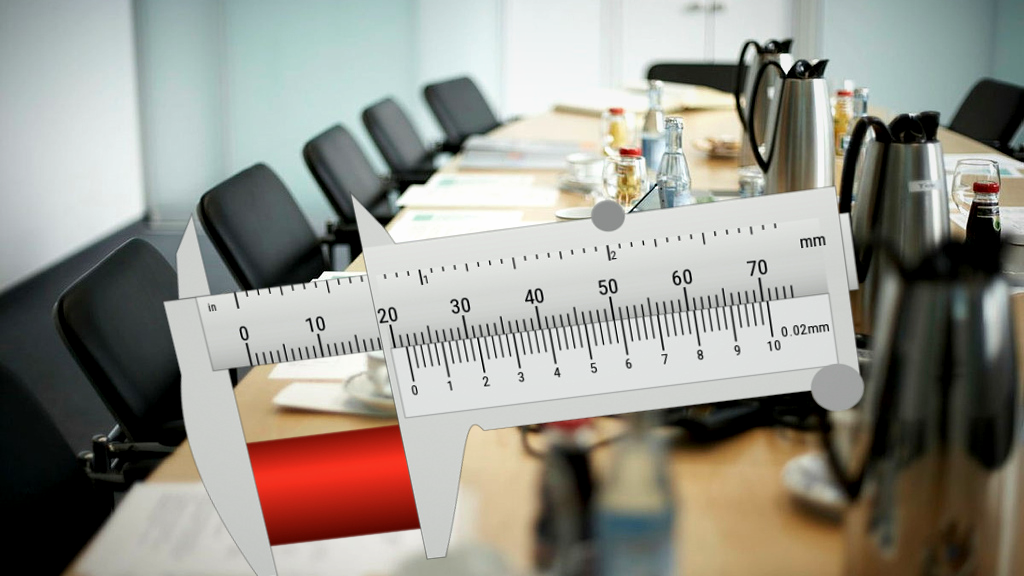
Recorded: 21.6 (mm)
